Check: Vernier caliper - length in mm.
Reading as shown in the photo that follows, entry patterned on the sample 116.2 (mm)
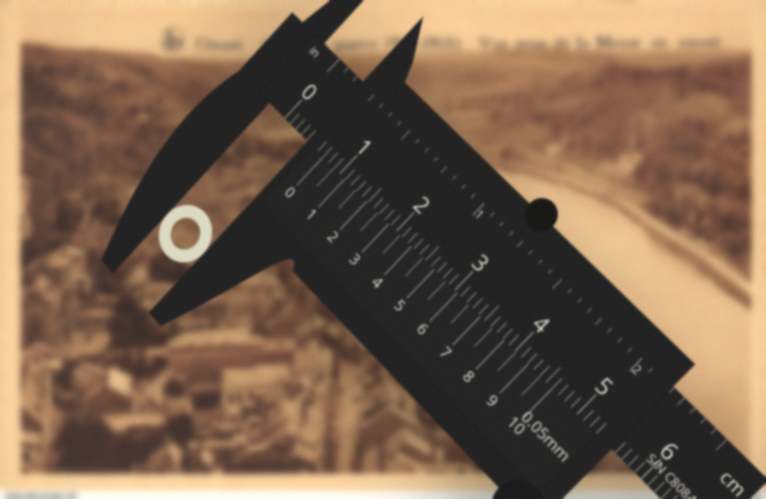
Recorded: 7.0 (mm)
